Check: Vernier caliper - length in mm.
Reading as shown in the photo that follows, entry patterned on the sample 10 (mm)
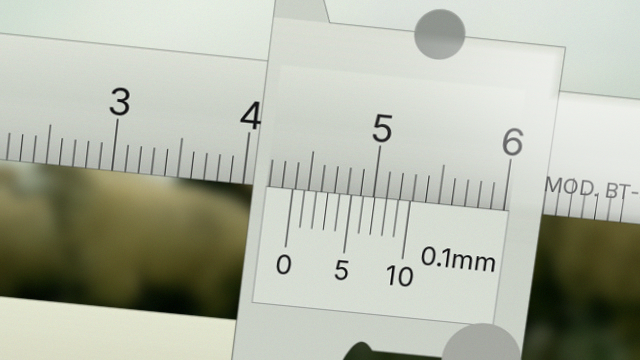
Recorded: 43.8 (mm)
